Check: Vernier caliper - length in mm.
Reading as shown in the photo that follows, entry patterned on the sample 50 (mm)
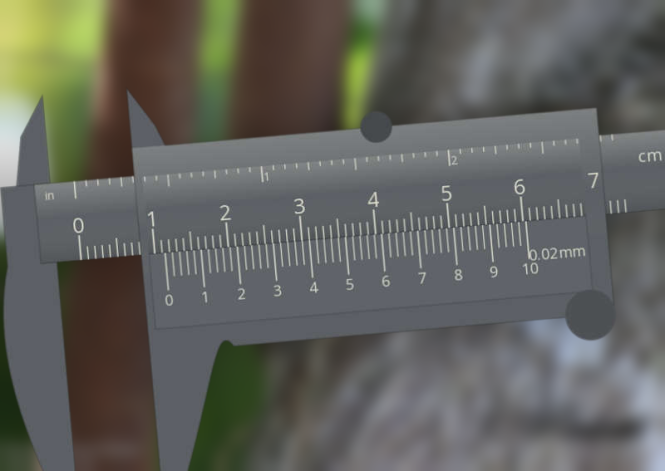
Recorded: 11.4 (mm)
